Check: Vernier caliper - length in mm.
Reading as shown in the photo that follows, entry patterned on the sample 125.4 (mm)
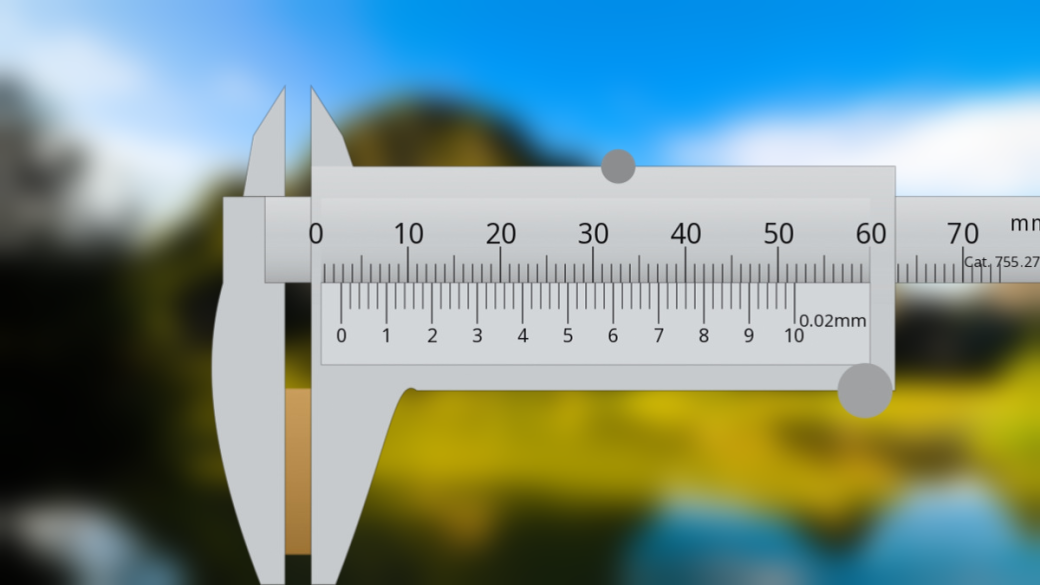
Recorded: 2.8 (mm)
